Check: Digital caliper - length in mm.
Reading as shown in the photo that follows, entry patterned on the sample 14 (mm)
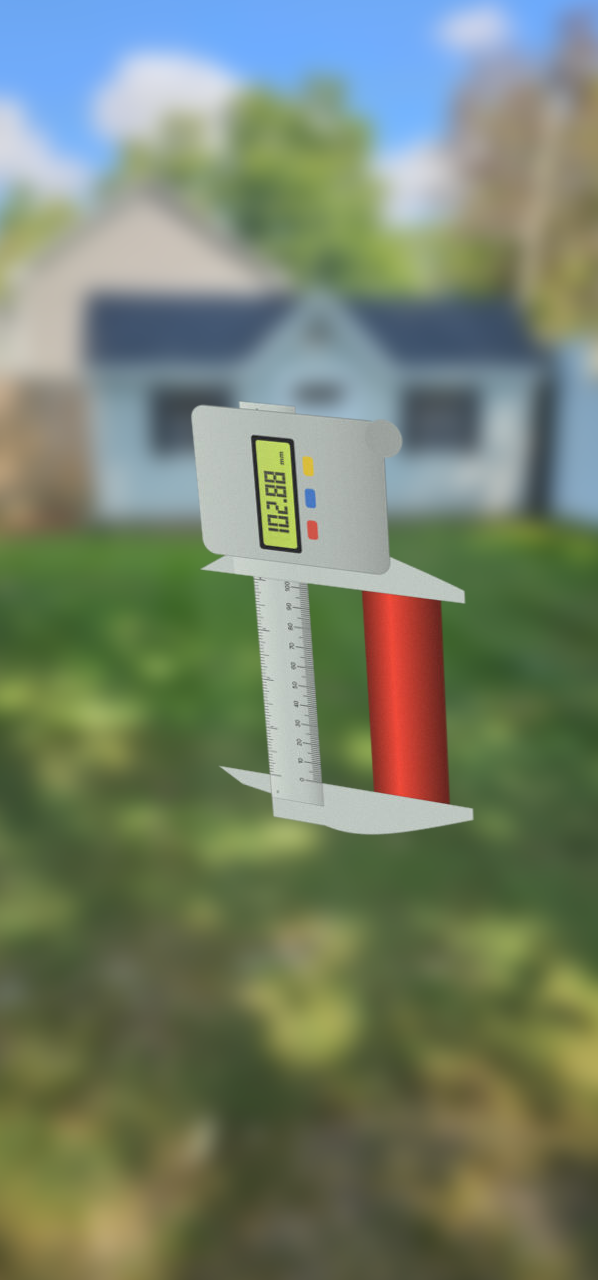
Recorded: 102.88 (mm)
